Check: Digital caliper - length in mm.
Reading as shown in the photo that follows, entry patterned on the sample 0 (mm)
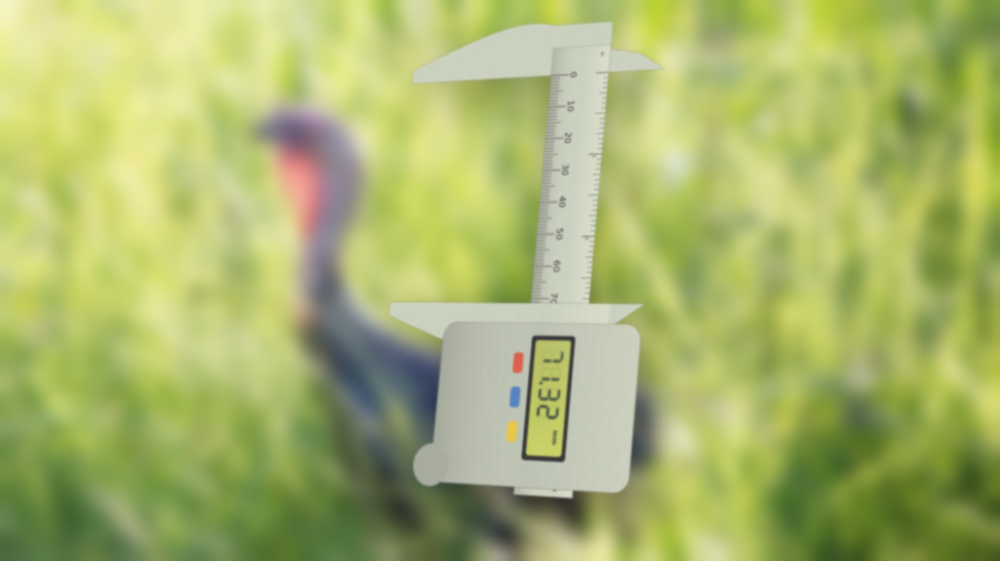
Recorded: 71.32 (mm)
